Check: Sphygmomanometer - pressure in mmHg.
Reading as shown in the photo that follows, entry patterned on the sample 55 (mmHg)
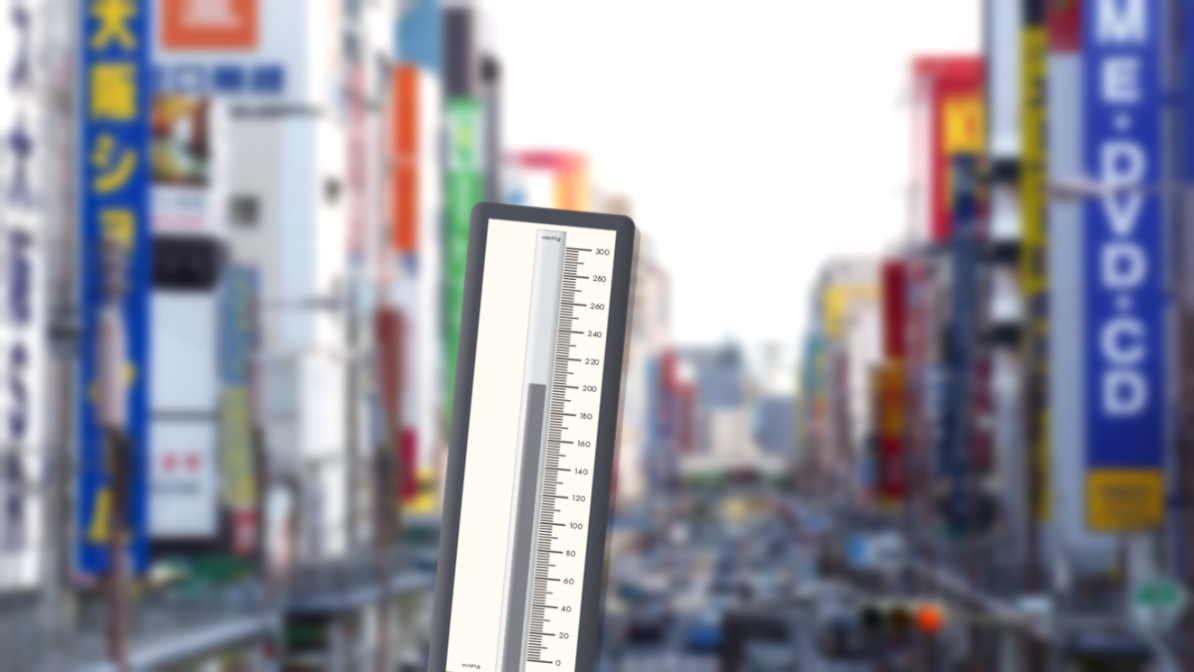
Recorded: 200 (mmHg)
